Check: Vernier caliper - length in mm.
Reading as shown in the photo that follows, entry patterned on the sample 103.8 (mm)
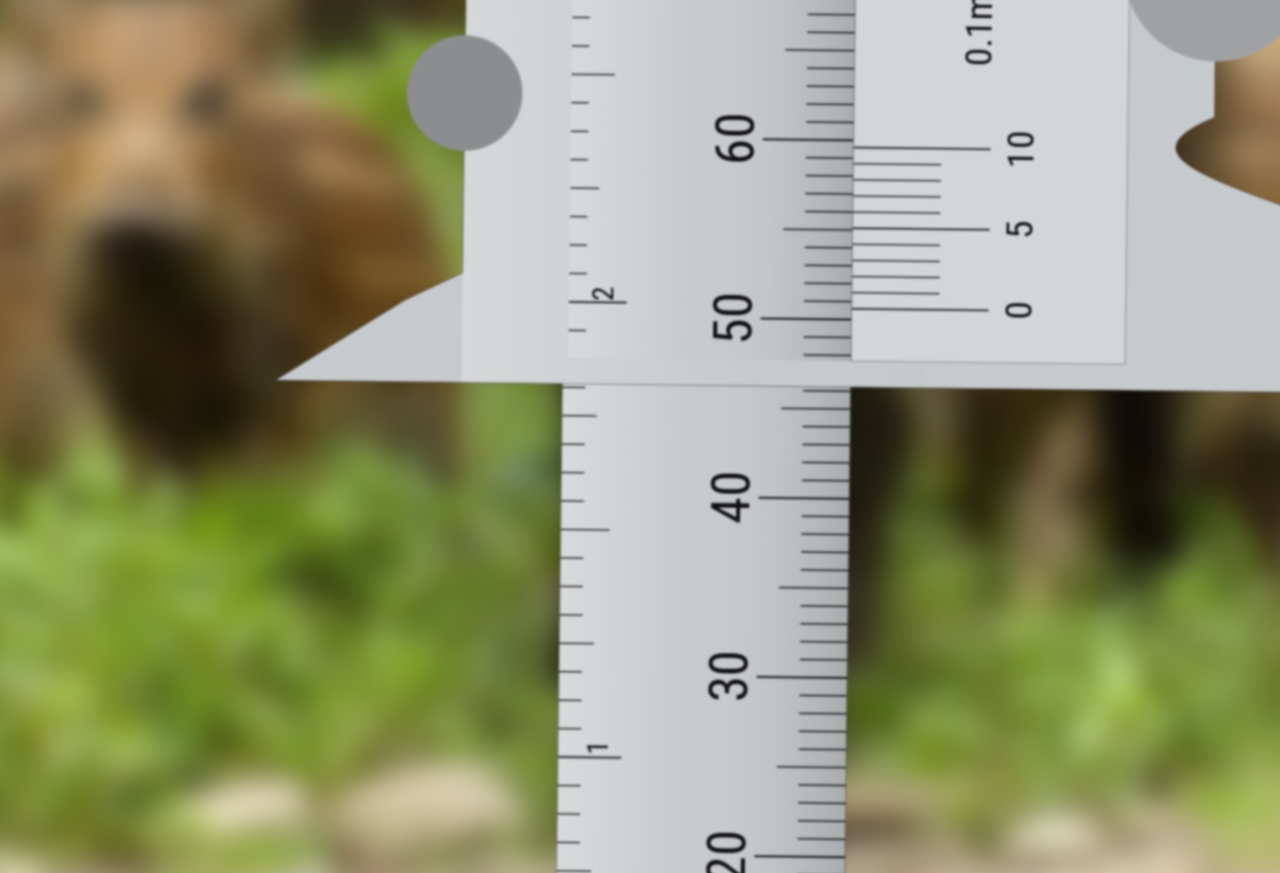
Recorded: 50.6 (mm)
